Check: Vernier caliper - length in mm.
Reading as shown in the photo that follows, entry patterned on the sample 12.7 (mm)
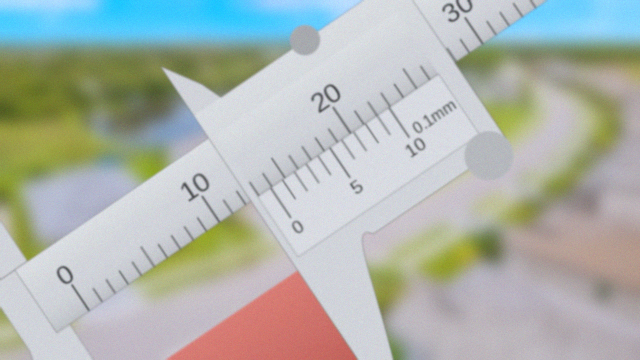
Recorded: 13.9 (mm)
